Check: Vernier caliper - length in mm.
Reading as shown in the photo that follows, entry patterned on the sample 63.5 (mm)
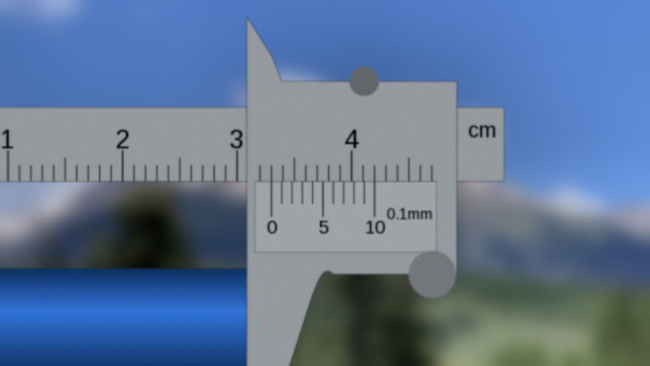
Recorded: 33.0 (mm)
